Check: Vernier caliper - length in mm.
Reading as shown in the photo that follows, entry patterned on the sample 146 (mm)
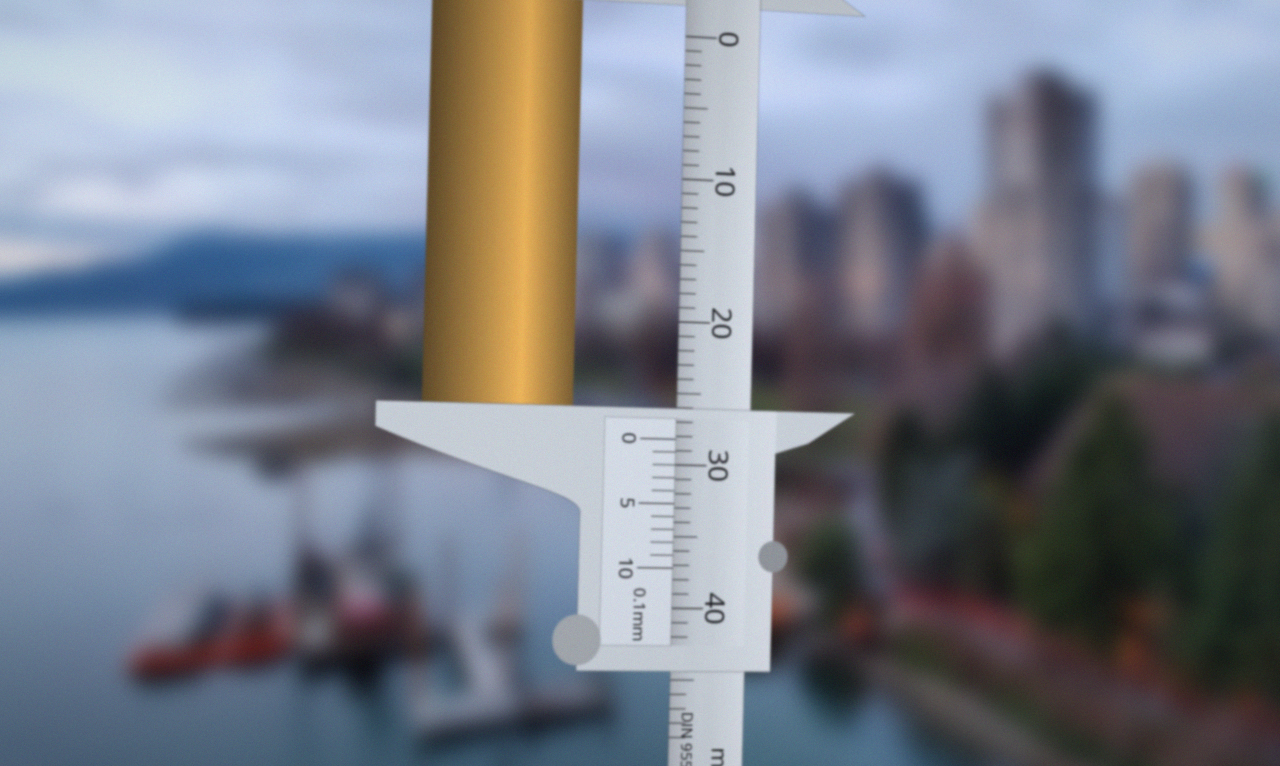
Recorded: 28.2 (mm)
